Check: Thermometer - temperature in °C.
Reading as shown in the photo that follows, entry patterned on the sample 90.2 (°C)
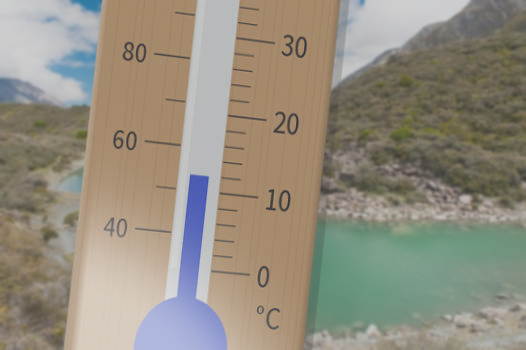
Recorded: 12 (°C)
